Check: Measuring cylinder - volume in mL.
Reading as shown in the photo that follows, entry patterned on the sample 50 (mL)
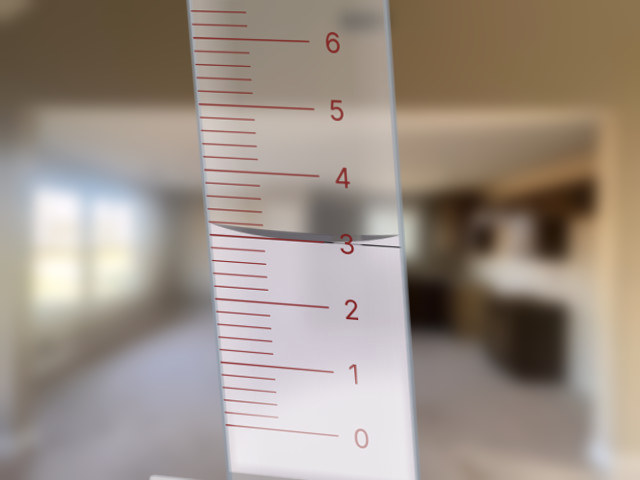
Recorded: 3 (mL)
